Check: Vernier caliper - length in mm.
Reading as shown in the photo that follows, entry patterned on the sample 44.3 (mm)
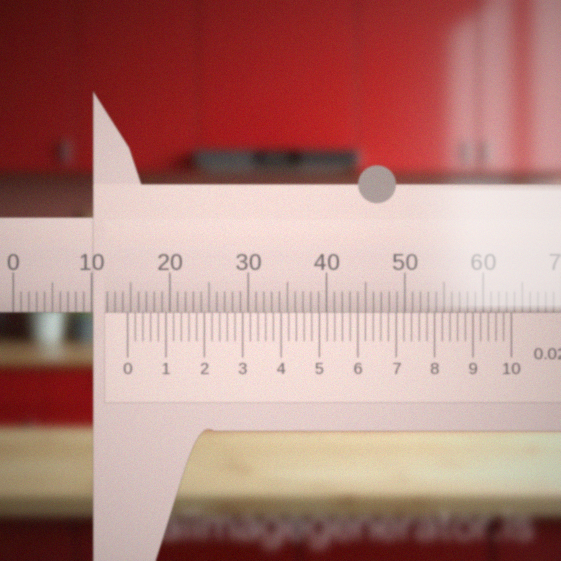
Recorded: 14.6 (mm)
